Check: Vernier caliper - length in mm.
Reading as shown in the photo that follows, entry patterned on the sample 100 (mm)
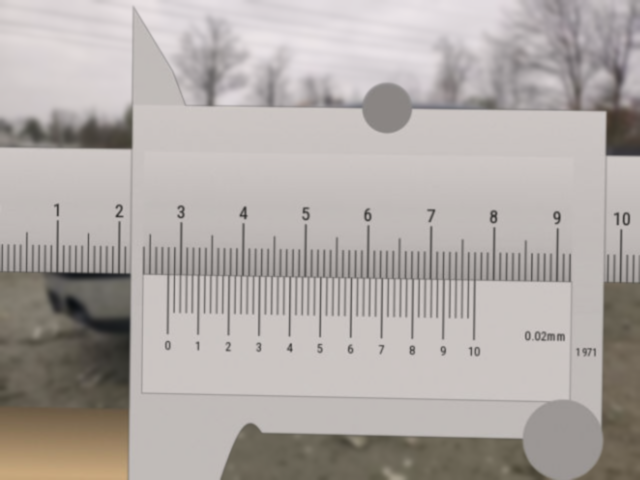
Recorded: 28.0 (mm)
